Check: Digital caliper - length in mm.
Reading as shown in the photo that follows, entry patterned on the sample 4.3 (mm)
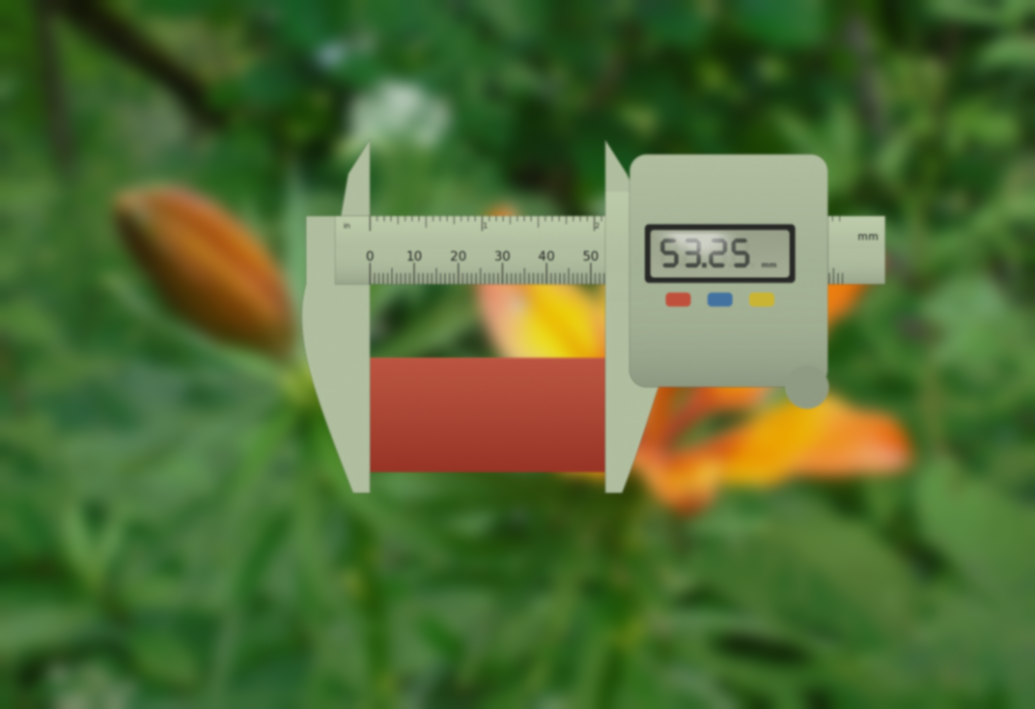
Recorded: 53.25 (mm)
